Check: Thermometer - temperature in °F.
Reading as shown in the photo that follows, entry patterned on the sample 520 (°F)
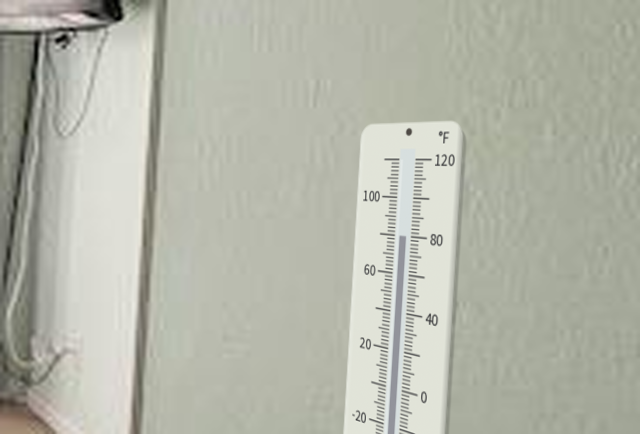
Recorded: 80 (°F)
